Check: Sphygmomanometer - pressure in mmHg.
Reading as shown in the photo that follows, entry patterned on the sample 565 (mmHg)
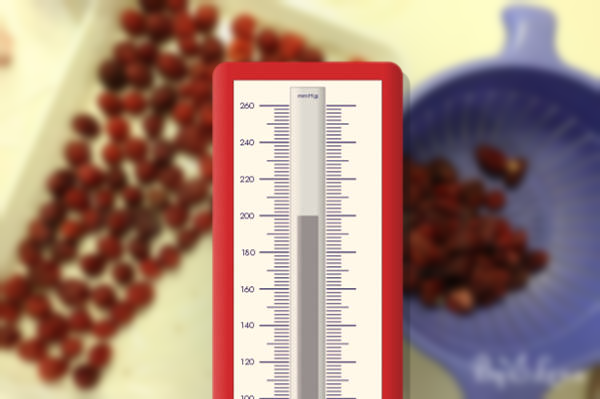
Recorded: 200 (mmHg)
